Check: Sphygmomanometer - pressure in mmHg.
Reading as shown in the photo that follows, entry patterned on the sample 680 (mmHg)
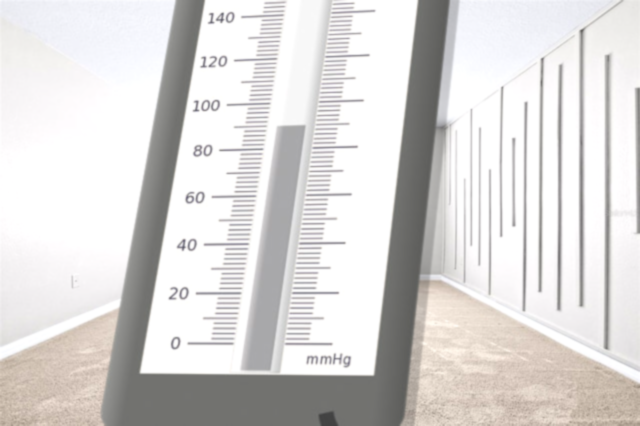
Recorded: 90 (mmHg)
